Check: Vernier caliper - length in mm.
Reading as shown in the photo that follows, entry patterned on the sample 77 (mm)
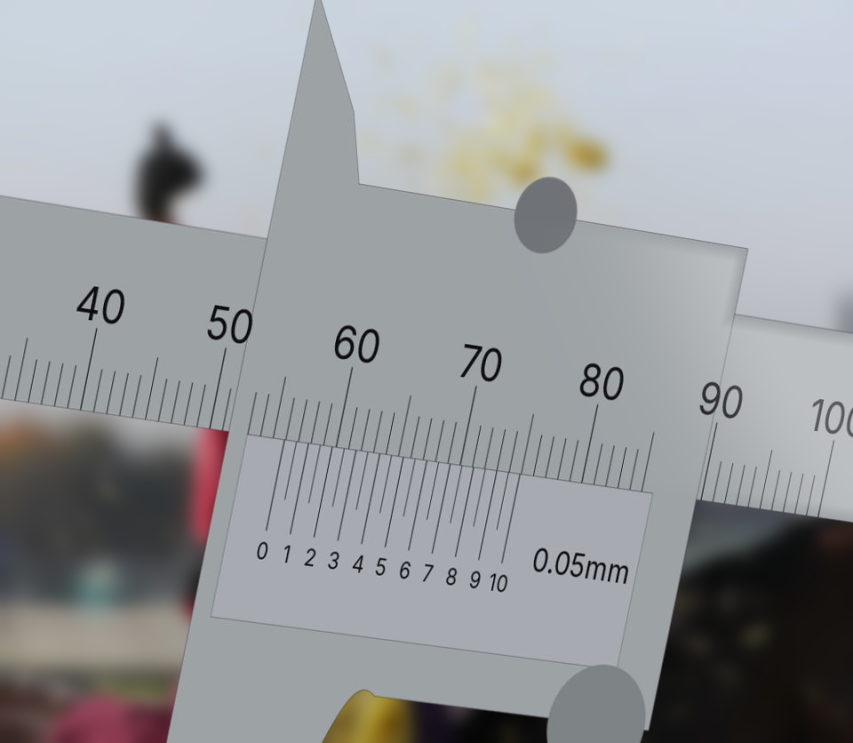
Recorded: 55.9 (mm)
